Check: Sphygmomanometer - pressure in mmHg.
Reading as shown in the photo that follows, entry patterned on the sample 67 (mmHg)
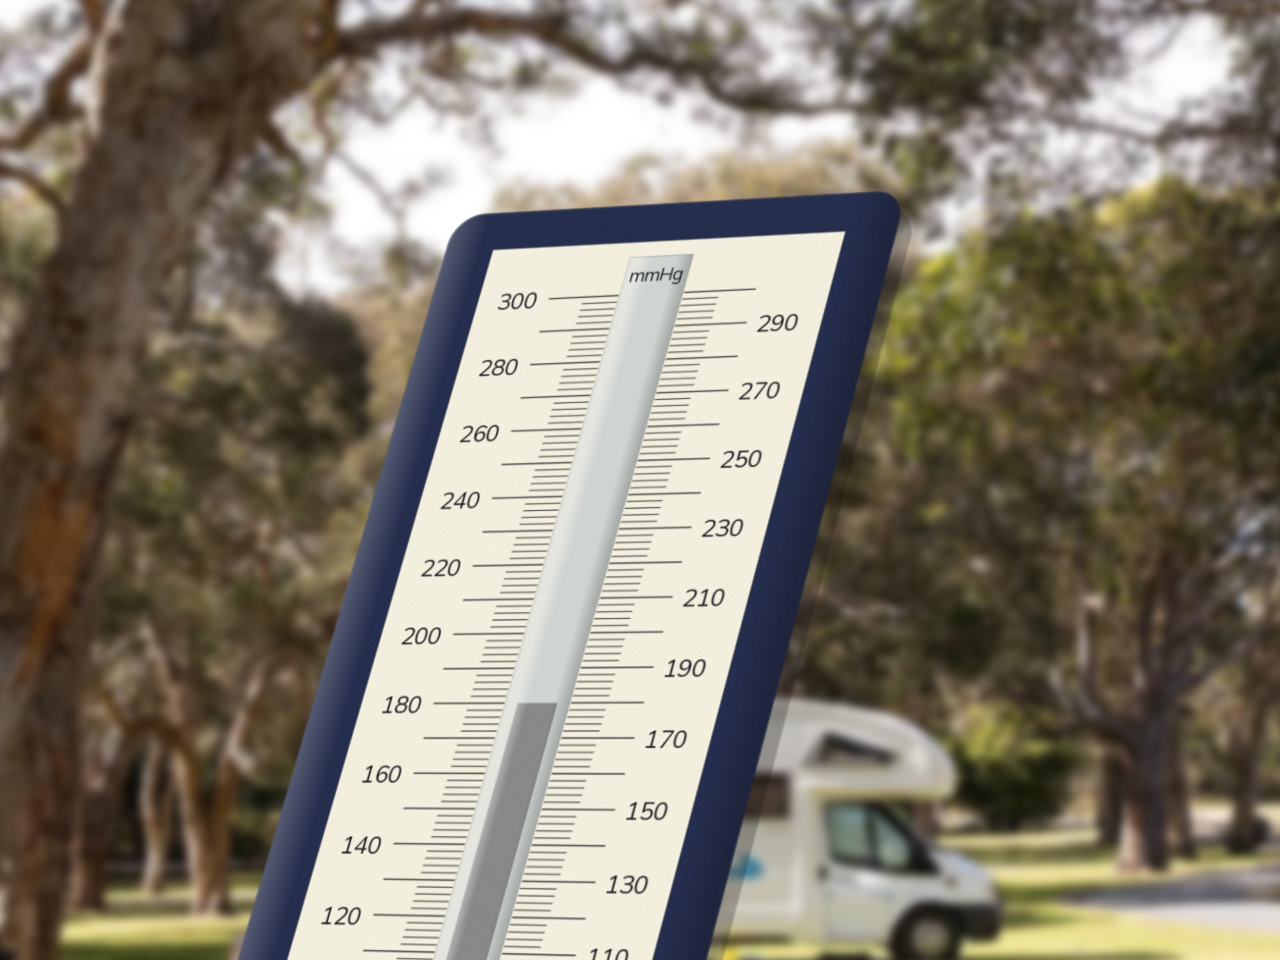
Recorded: 180 (mmHg)
